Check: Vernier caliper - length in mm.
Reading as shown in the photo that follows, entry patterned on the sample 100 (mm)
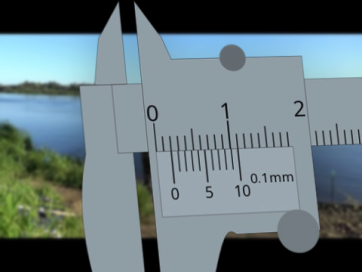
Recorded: 2.0 (mm)
